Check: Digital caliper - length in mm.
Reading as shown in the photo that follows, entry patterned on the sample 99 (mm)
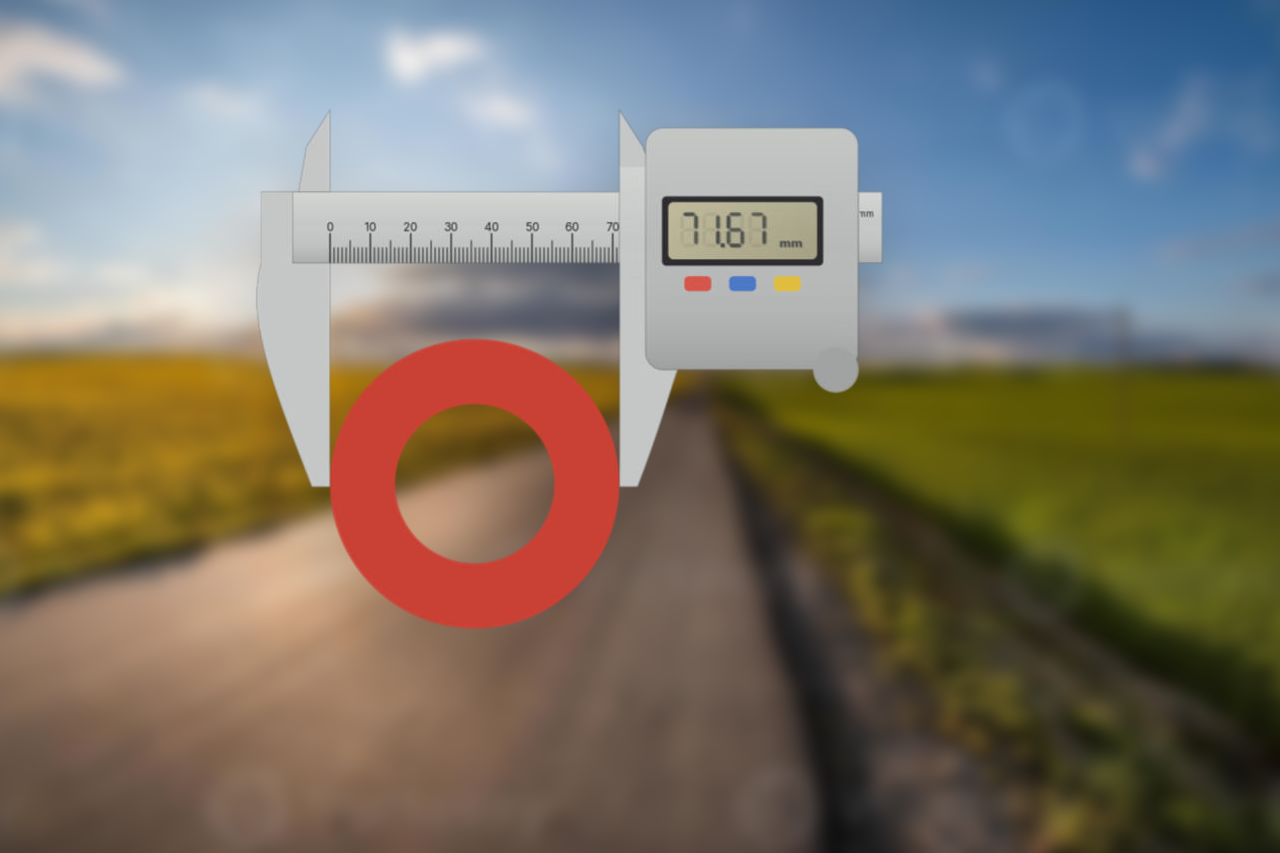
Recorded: 71.67 (mm)
